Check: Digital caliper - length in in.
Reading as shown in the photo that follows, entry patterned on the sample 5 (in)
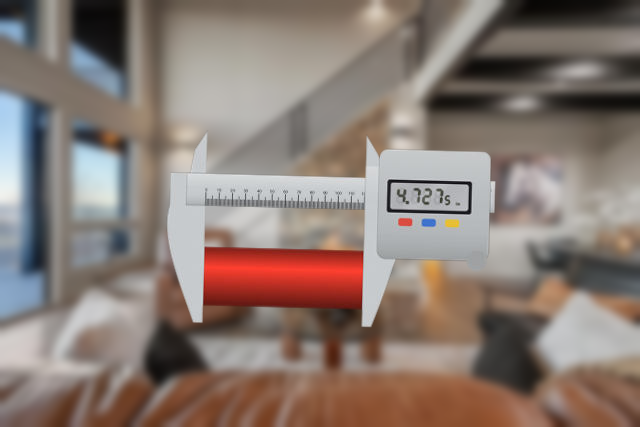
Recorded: 4.7275 (in)
